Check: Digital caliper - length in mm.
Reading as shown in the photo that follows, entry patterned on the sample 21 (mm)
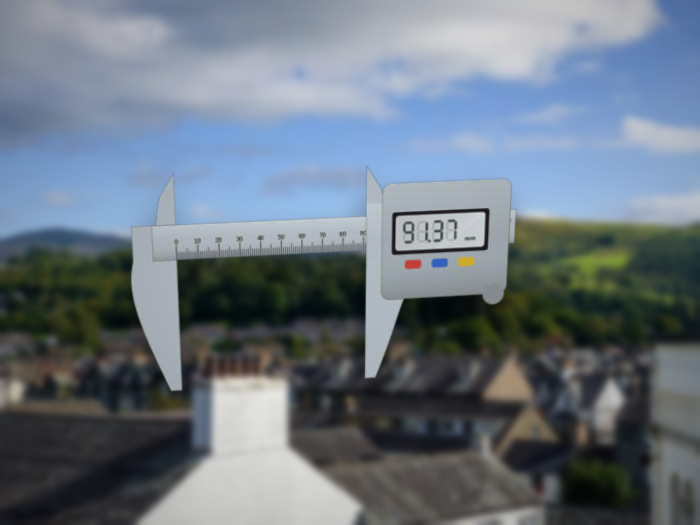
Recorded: 91.37 (mm)
